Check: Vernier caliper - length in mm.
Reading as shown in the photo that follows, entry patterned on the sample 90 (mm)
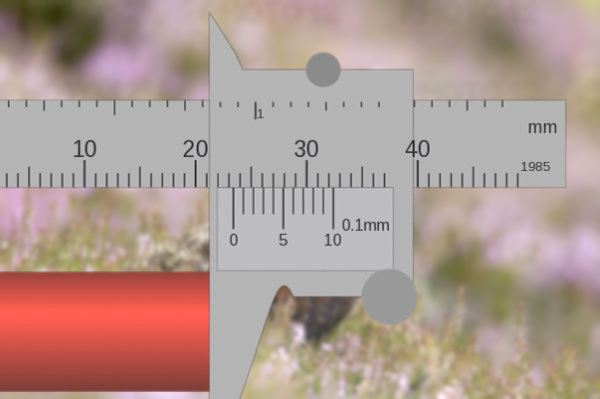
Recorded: 23.4 (mm)
